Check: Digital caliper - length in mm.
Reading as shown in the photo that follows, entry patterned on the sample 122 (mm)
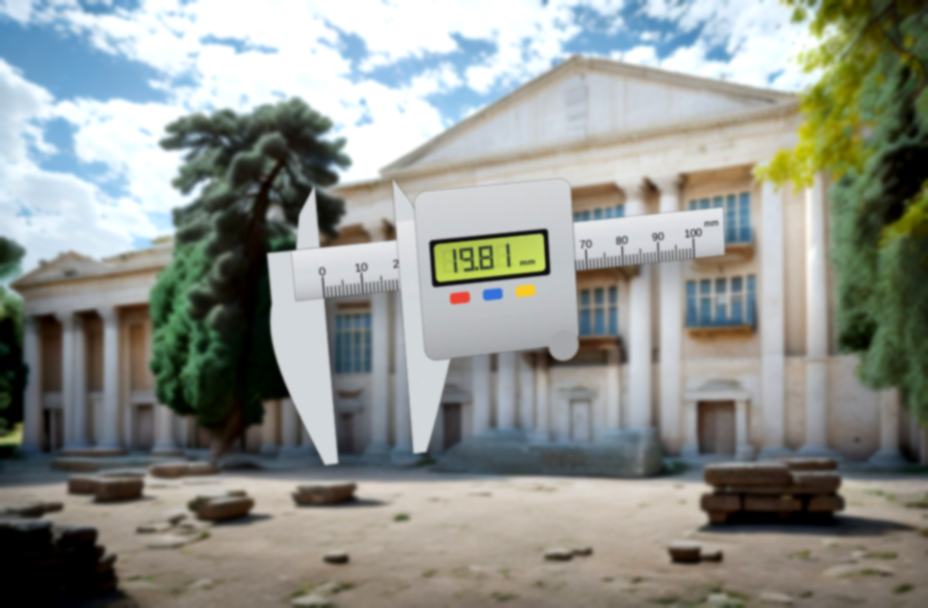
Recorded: 19.81 (mm)
